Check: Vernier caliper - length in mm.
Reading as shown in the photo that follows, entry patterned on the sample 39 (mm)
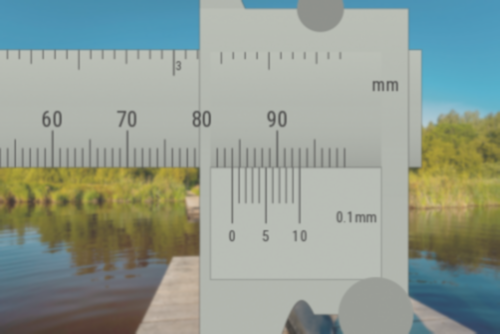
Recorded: 84.0 (mm)
